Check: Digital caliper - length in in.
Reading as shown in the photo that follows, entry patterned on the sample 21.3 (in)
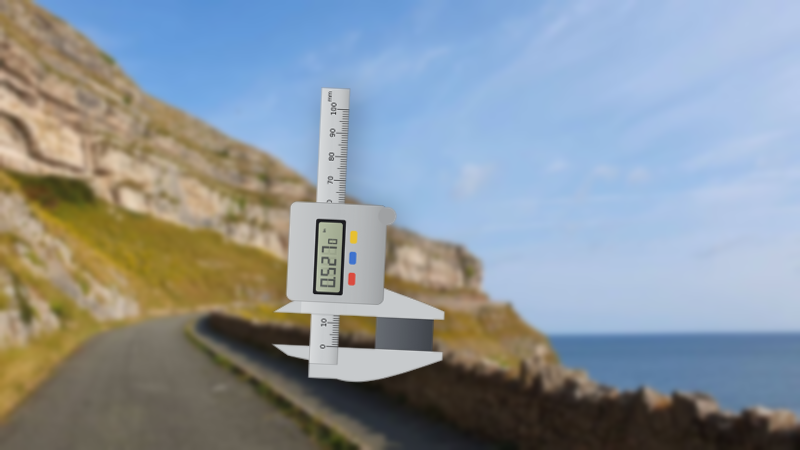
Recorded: 0.5270 (in)
